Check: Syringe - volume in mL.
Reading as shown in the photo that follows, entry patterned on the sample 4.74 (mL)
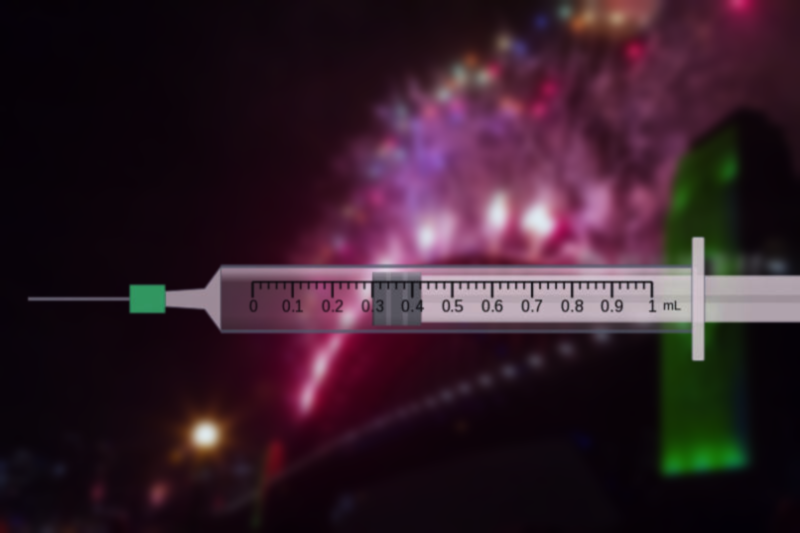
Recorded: 0.3 (mL)
